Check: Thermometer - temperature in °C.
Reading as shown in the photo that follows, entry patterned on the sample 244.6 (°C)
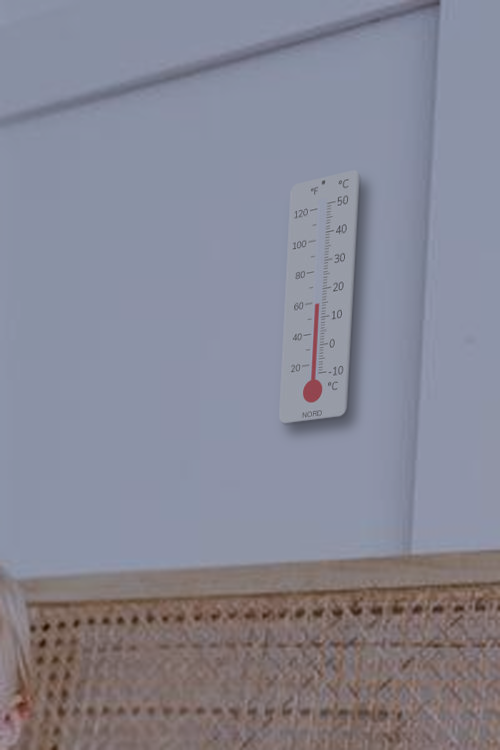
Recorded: 15 (°C)
